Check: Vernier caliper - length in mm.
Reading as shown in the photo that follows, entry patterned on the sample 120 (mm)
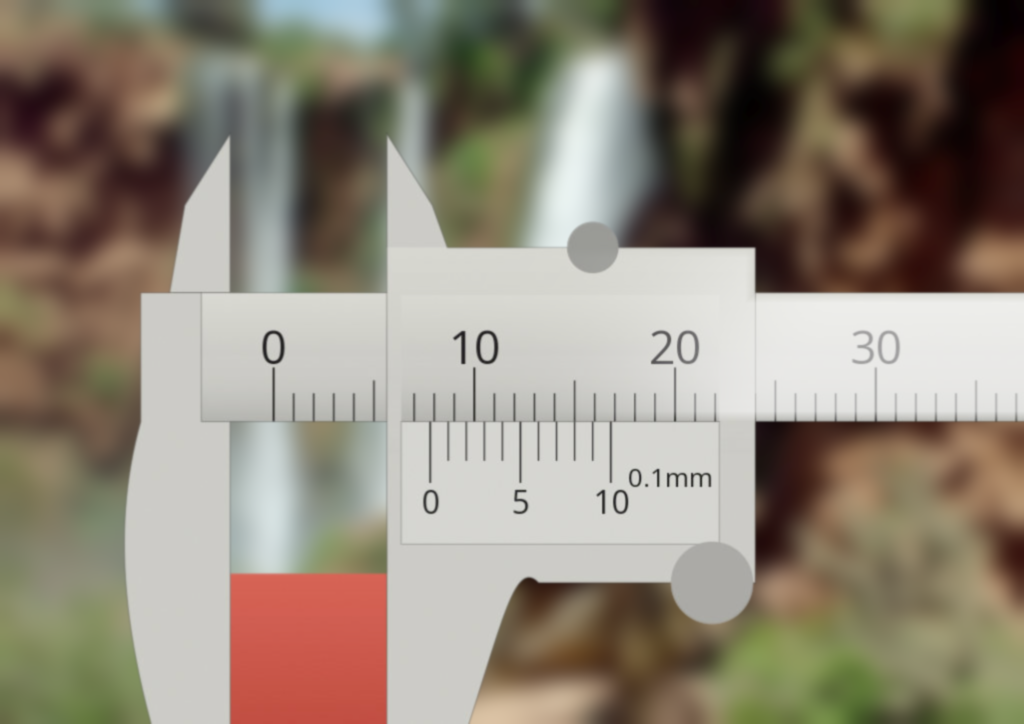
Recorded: 7.8 (mm)
